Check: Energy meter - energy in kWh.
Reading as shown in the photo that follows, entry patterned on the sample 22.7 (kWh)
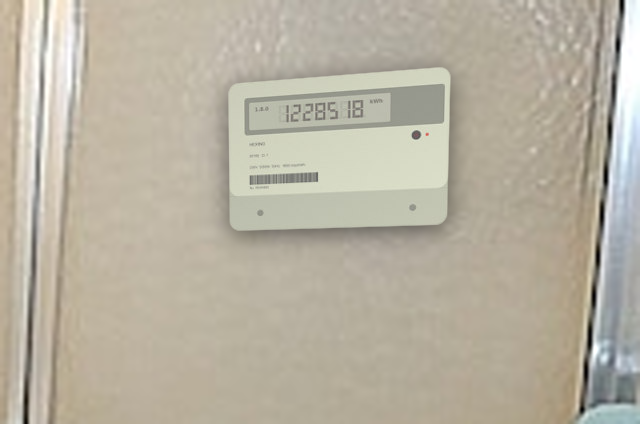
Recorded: 1228518 (kWh)
